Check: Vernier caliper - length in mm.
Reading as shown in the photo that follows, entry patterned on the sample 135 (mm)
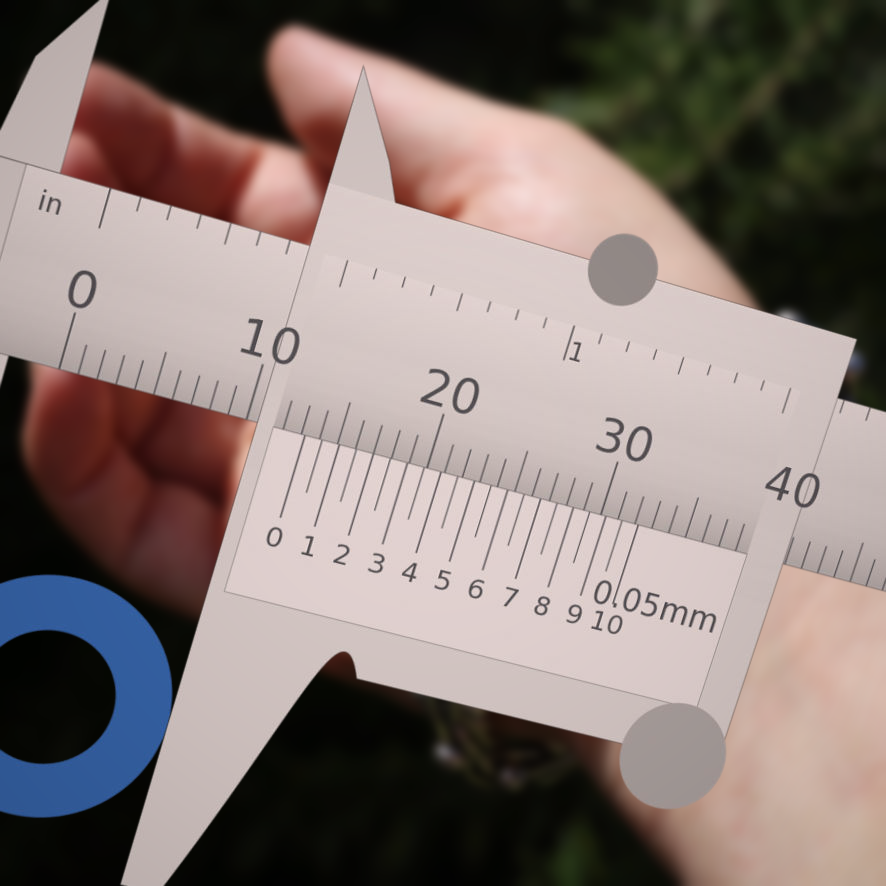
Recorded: 13.2 (mm)
